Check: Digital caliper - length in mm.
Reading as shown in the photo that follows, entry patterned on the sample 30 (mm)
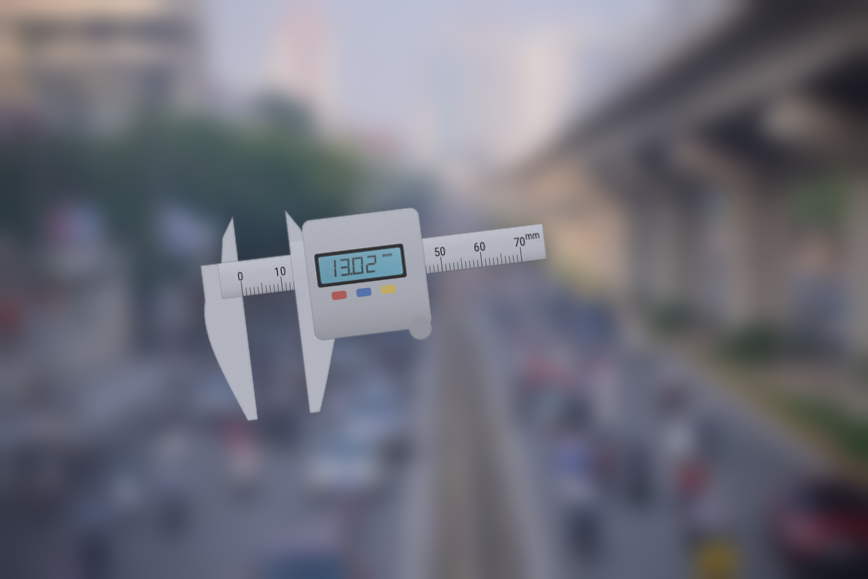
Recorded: 13.02 (mm)
